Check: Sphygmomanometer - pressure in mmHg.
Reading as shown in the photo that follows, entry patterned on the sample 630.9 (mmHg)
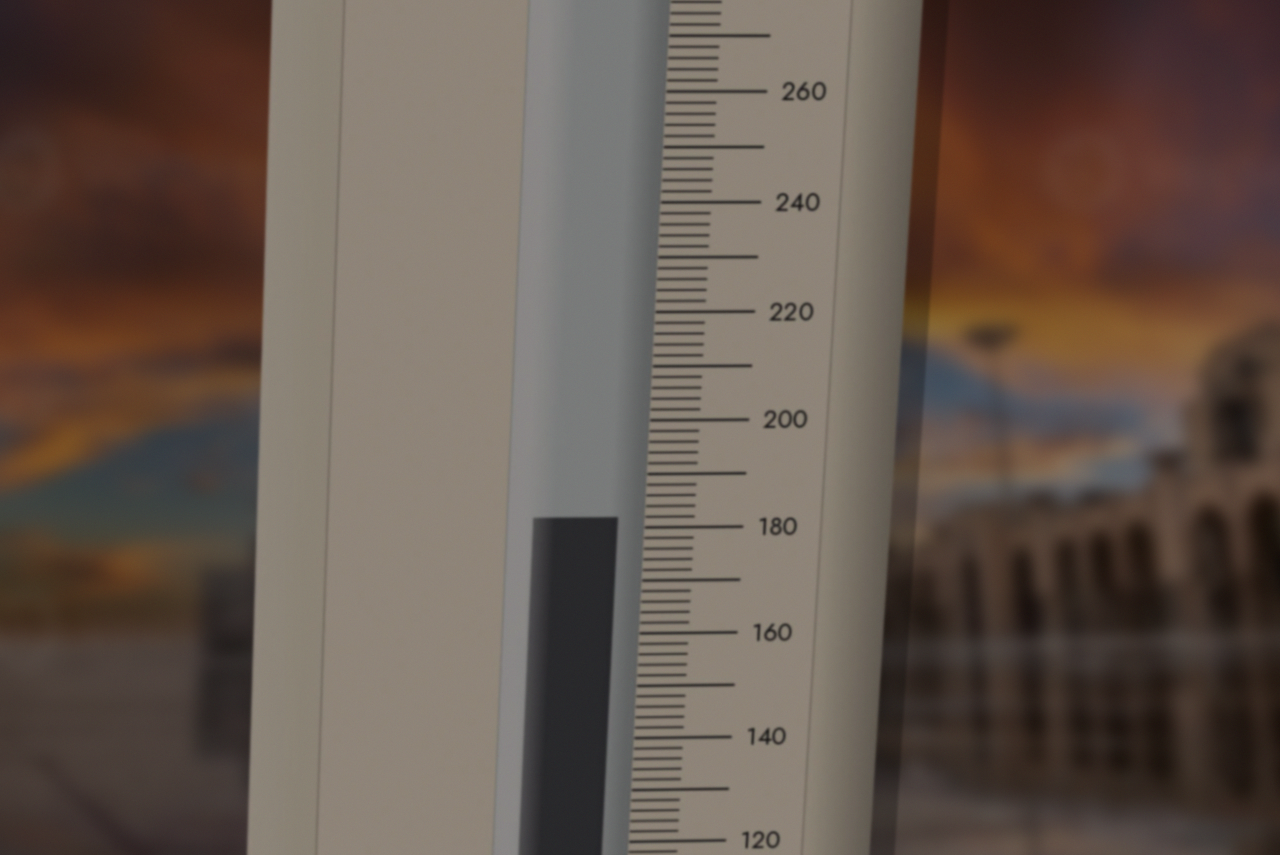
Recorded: 182 (mmHg)
